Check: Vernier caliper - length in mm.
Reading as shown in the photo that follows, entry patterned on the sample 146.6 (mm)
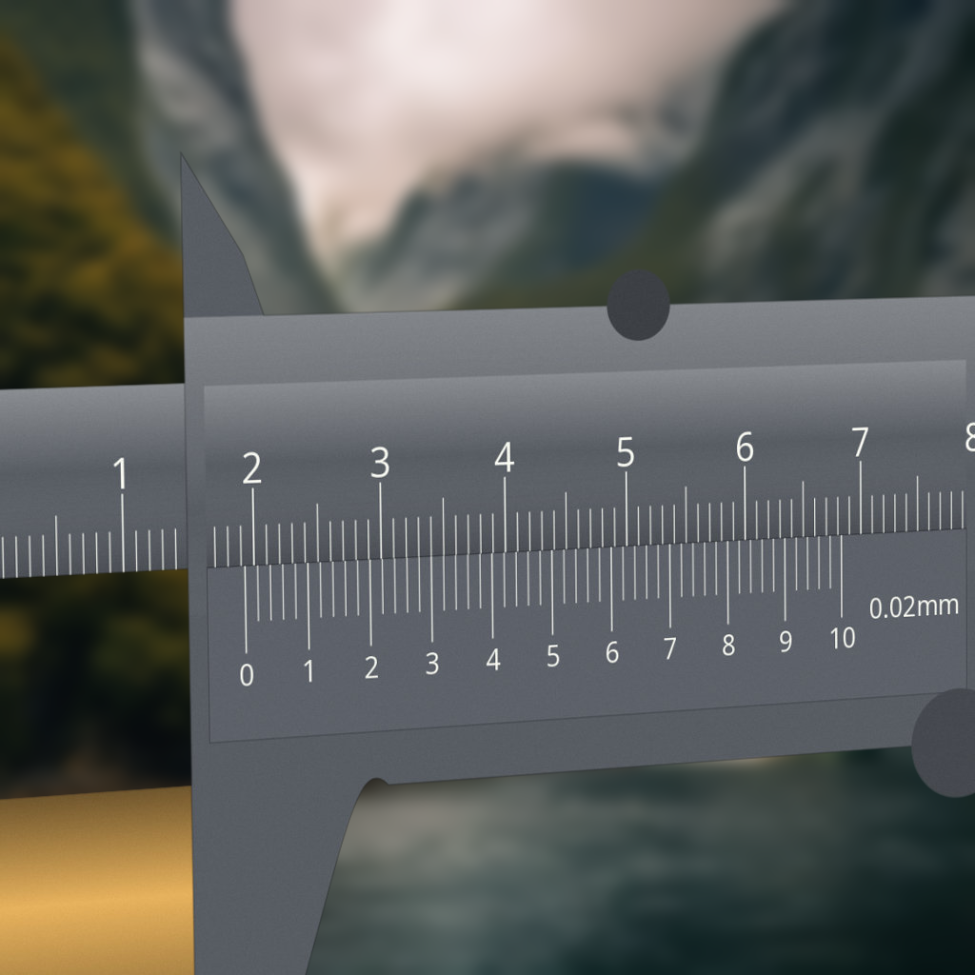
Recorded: 19.3 (mm)
